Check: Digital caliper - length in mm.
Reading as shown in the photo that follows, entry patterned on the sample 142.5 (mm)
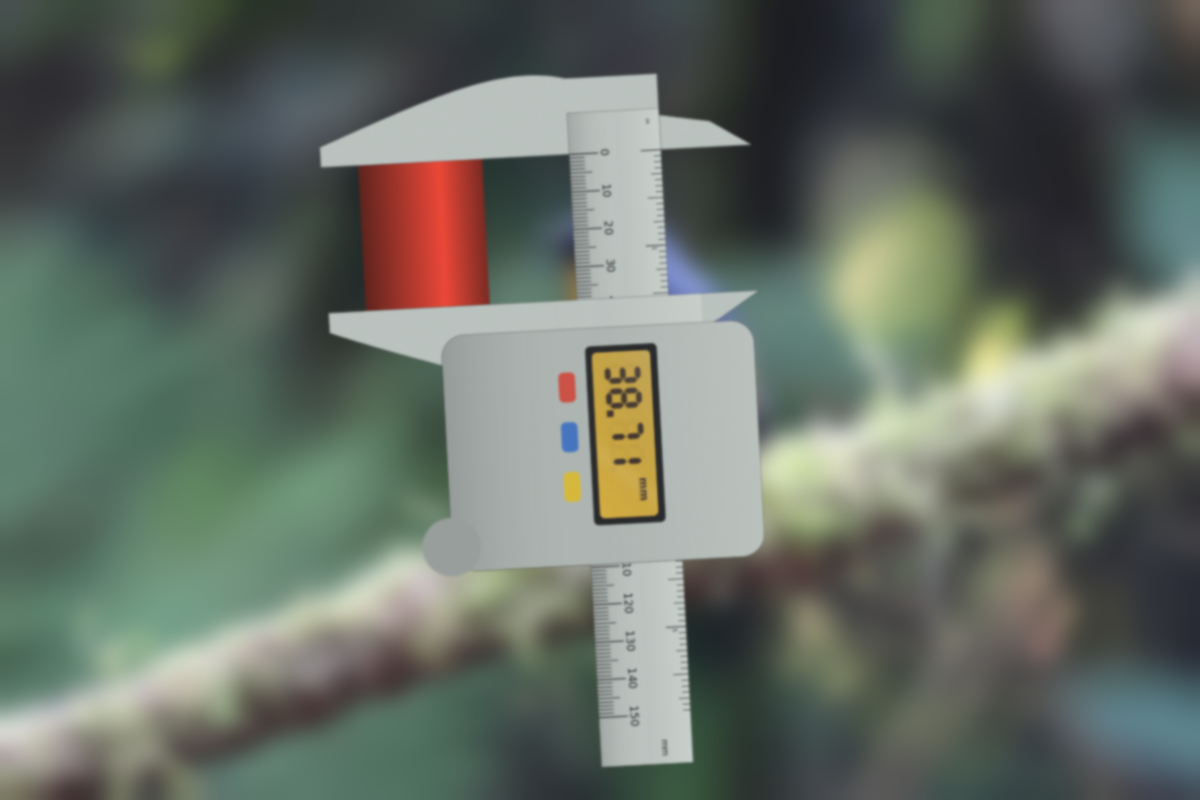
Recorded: 38.71 (mm)
